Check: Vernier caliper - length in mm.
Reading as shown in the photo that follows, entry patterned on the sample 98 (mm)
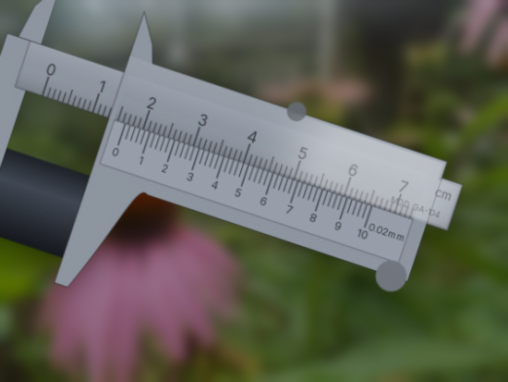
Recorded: 16.5 (mm)
